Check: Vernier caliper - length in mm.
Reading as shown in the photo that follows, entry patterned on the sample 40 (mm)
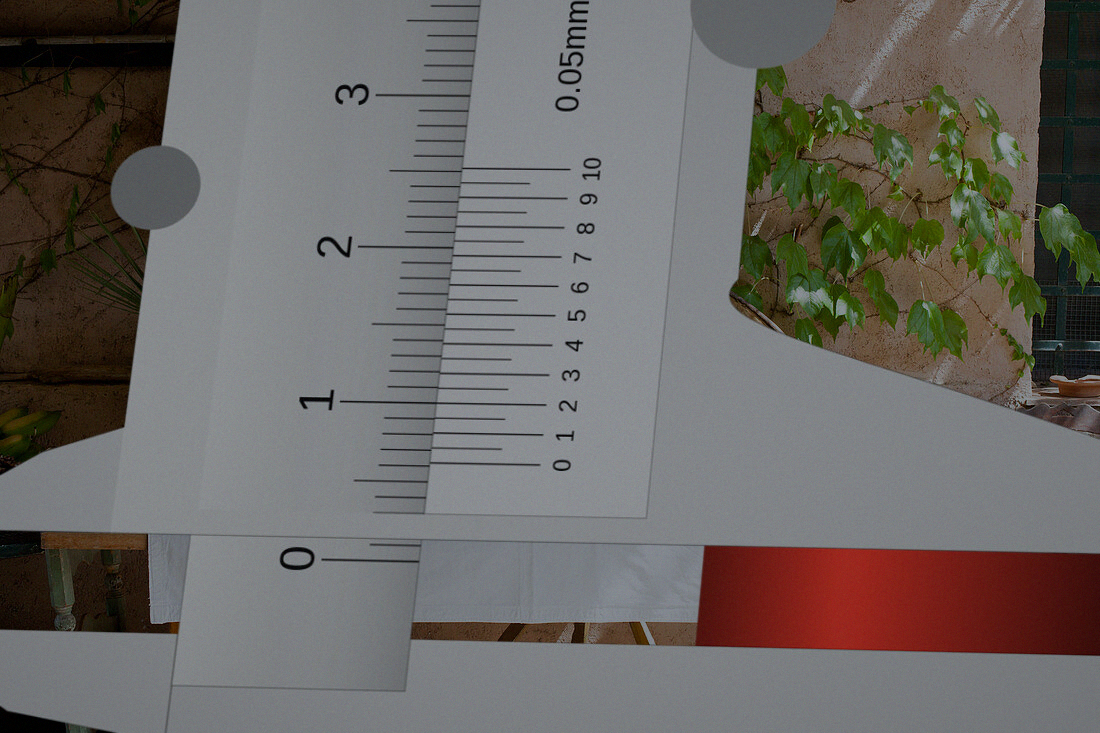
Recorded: 6.2 (mm)
